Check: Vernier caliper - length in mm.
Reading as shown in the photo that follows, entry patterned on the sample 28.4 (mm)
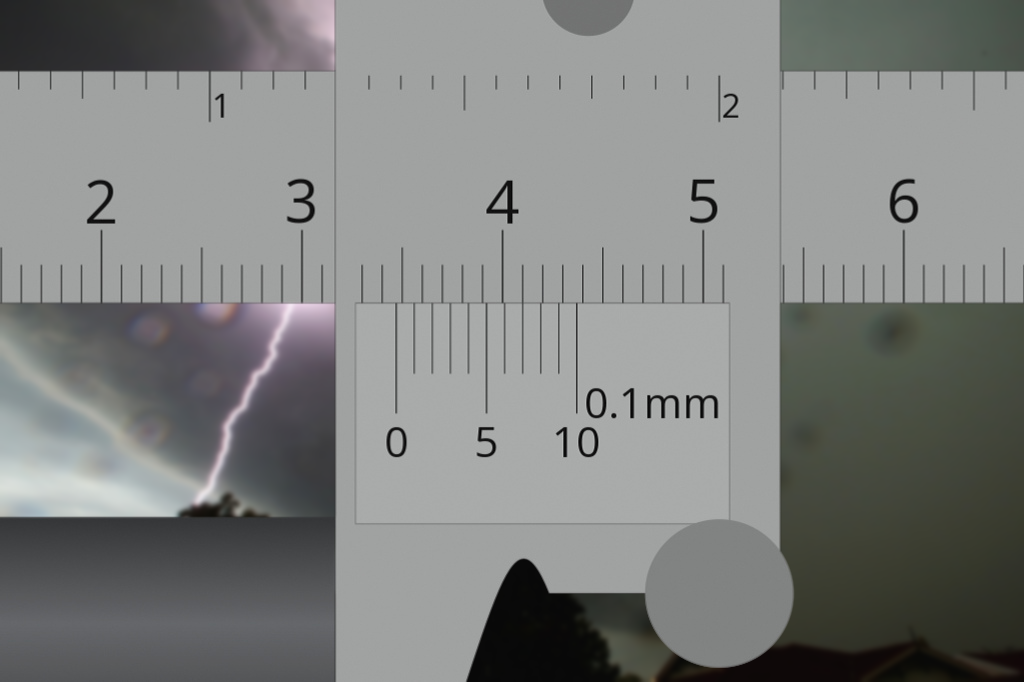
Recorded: 34.7 (mm)
